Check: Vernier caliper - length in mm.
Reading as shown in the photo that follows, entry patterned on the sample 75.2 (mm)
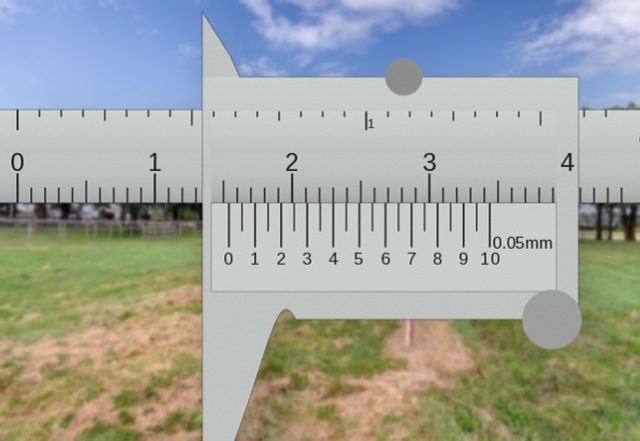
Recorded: 15.4 (mm)
